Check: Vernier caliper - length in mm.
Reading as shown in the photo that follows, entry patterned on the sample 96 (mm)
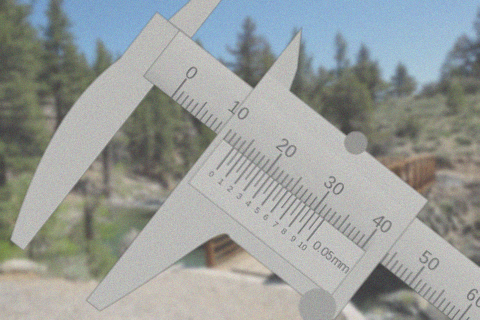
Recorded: 13.2 (mm)
